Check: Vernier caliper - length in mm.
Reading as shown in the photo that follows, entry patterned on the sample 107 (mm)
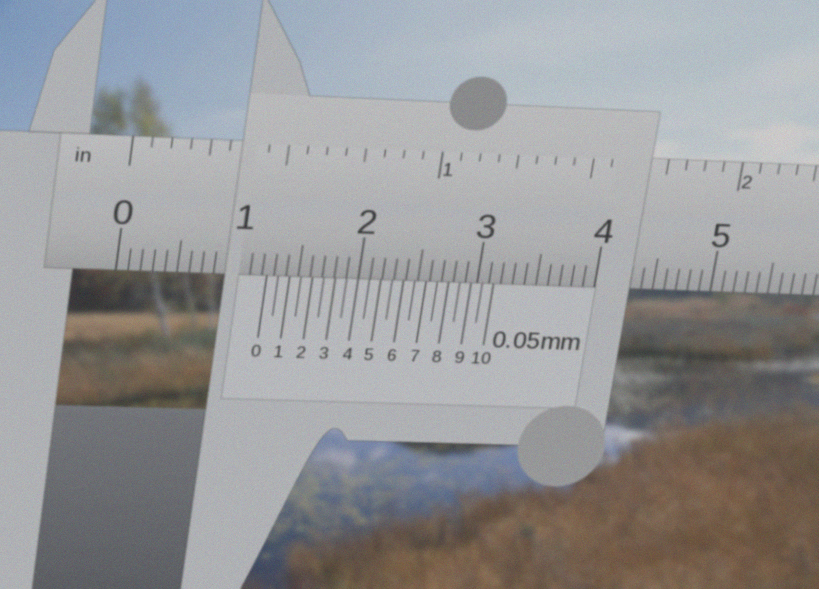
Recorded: 12.4 (mm)
